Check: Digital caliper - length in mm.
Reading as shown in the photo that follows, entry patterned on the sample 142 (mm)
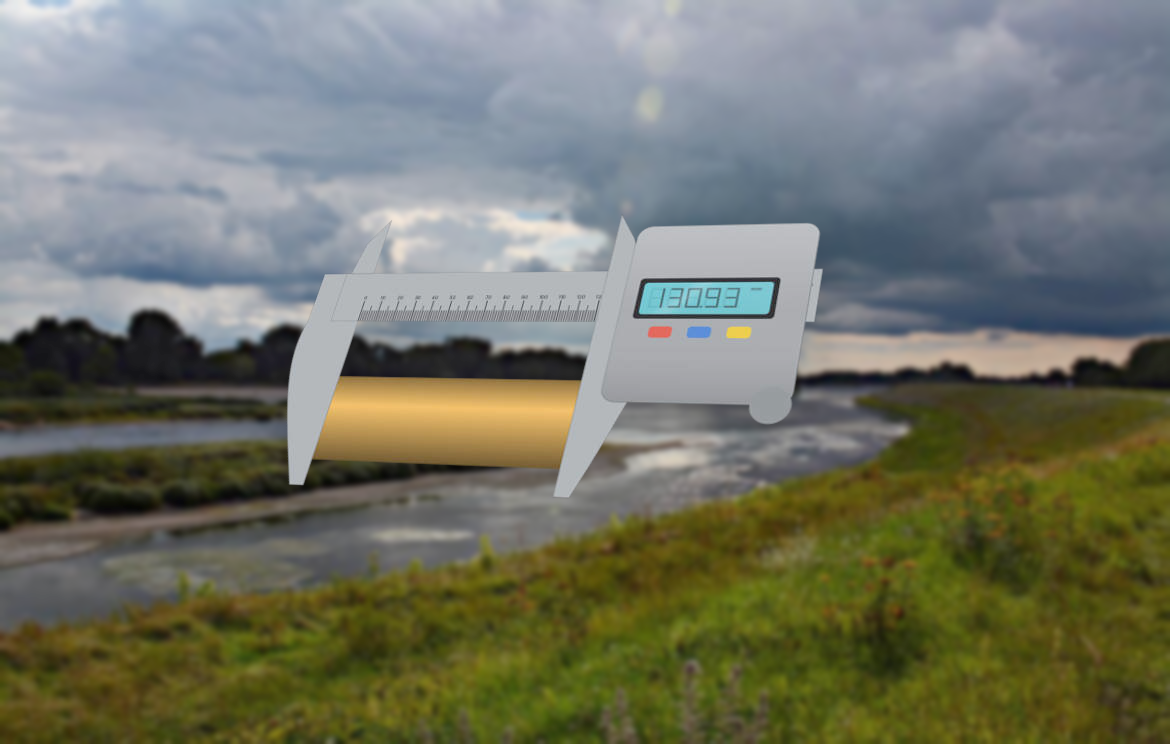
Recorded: 130.93 (mm)
